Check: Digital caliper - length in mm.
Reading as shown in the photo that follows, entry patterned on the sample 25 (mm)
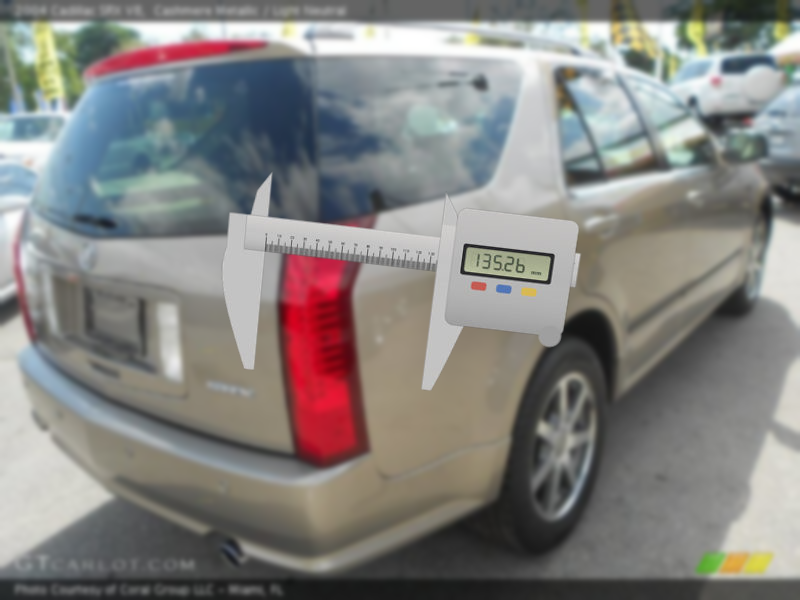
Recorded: 135.26 (mm)
